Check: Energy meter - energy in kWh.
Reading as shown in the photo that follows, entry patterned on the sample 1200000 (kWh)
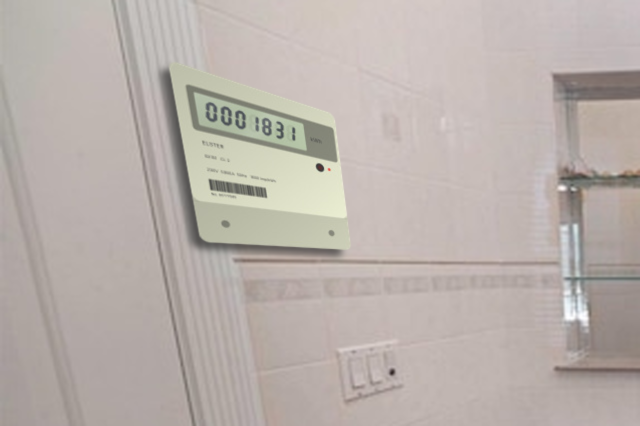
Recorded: 1831 (kWh)
